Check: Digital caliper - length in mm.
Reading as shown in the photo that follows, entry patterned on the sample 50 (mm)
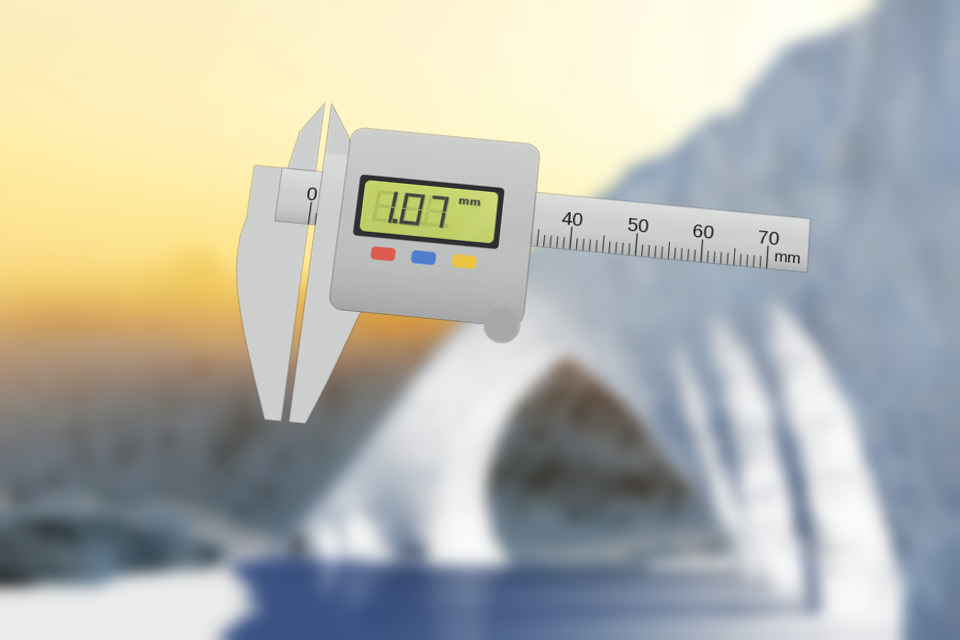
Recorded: 1.07 (mm)
